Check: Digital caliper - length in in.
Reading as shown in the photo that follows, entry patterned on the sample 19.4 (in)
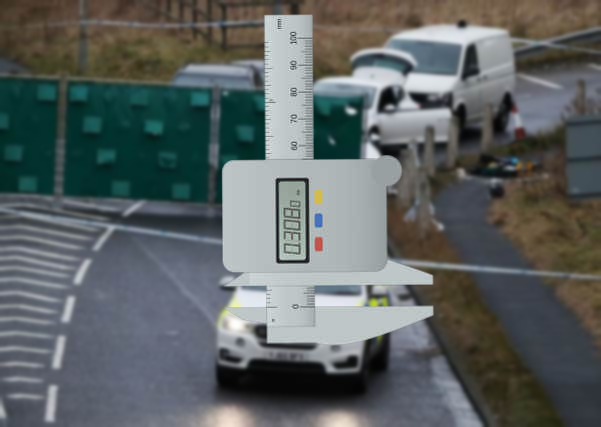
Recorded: 0.3080 (in)
